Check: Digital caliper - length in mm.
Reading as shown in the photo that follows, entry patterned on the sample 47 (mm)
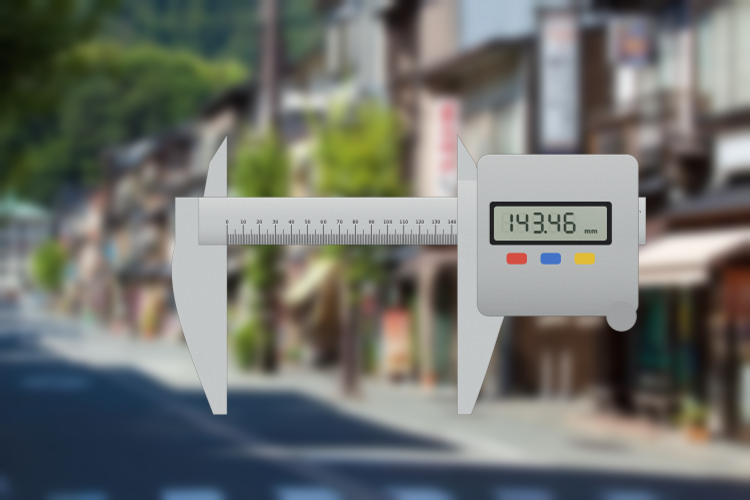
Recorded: 143.46 (mm)
